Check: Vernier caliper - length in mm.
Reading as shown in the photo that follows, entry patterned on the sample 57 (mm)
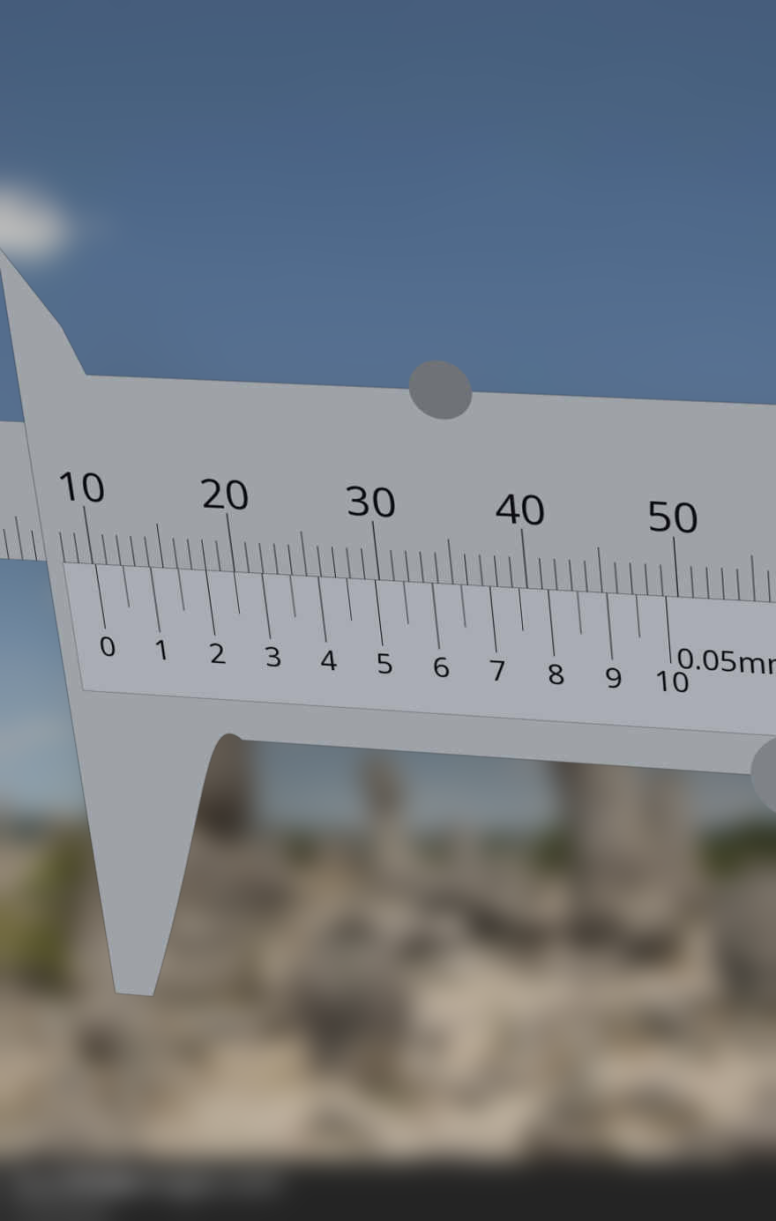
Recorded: 10.2 (mm)
